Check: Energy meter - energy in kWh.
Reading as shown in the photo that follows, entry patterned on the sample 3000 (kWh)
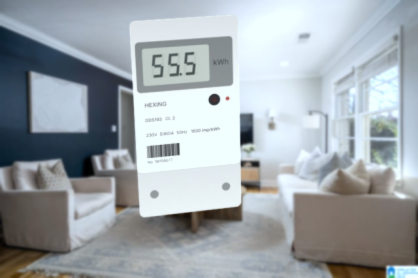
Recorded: 55.5 (kWh)
